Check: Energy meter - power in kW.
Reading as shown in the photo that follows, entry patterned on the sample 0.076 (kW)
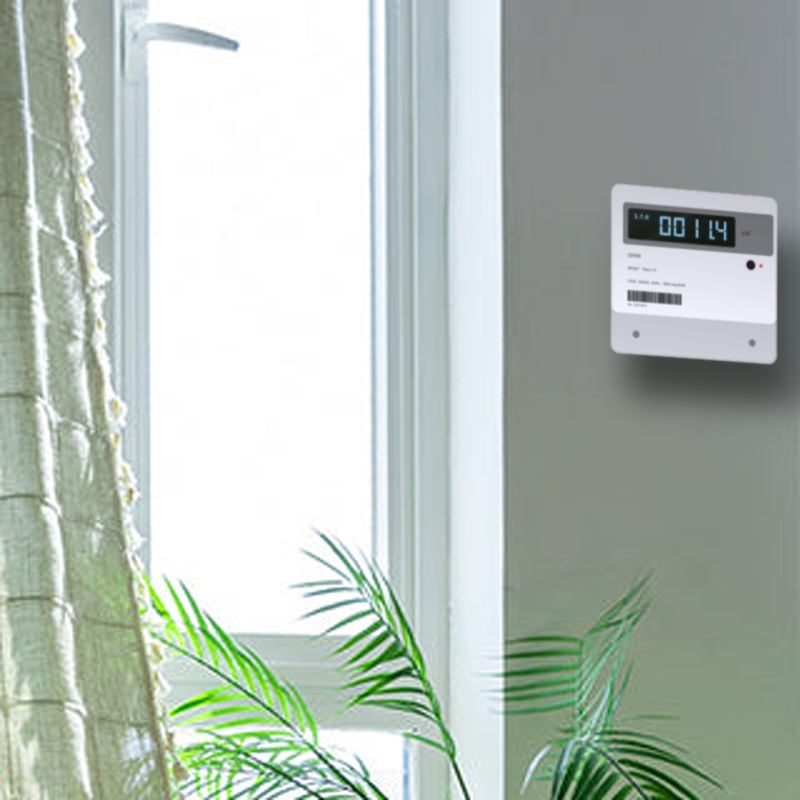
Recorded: 11.4 (kW)
